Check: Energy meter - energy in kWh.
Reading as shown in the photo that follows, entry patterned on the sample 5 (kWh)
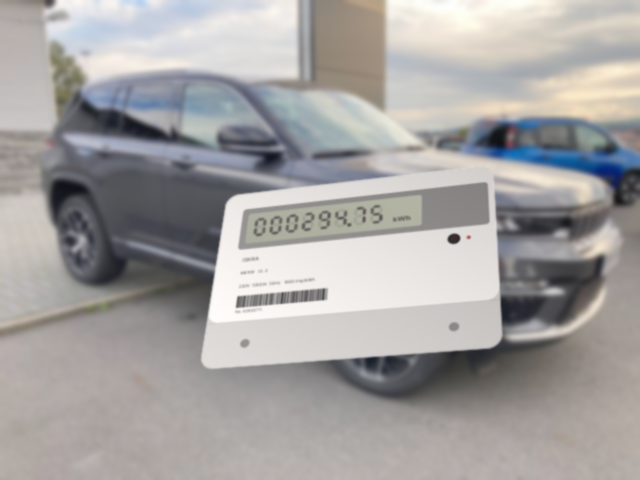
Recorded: 294.75 (kWh)
